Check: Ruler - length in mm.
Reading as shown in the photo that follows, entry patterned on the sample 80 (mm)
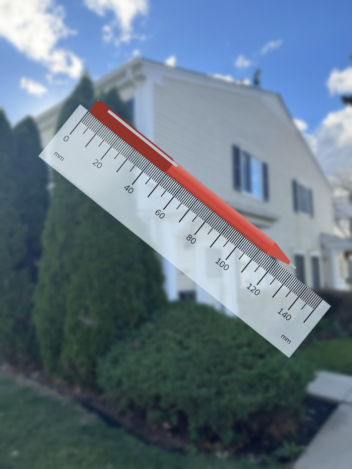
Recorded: 130 (mm)
